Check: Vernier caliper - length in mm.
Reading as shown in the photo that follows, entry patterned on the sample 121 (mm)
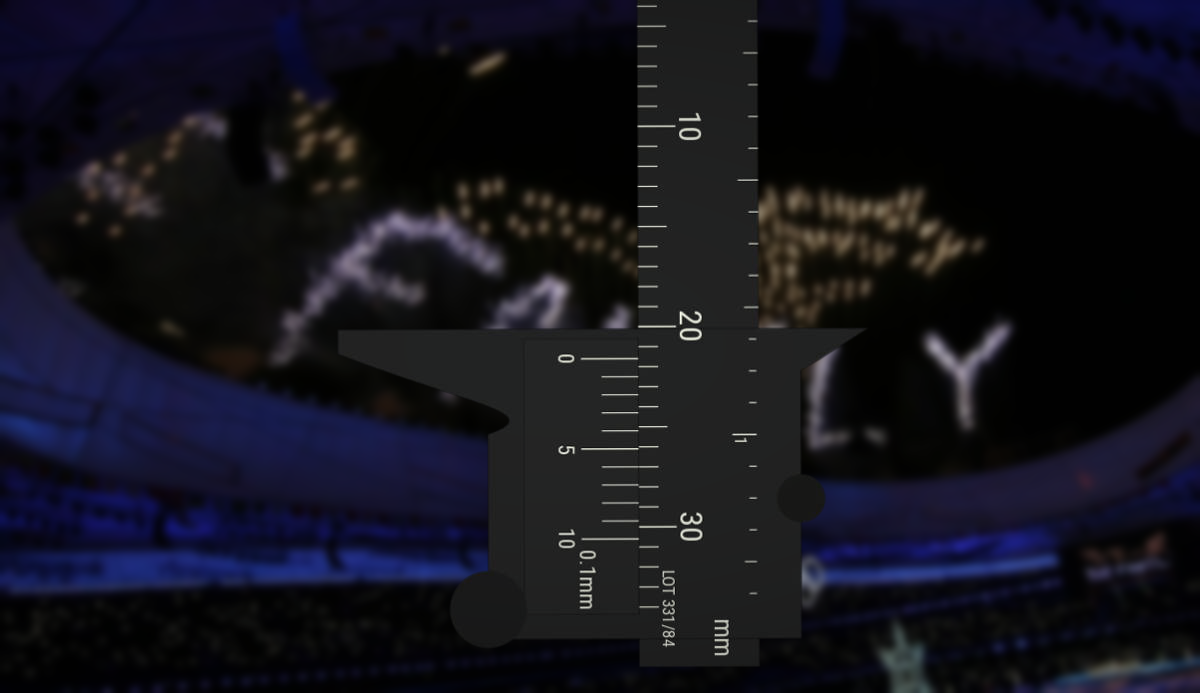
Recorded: 21.6 (mm)
